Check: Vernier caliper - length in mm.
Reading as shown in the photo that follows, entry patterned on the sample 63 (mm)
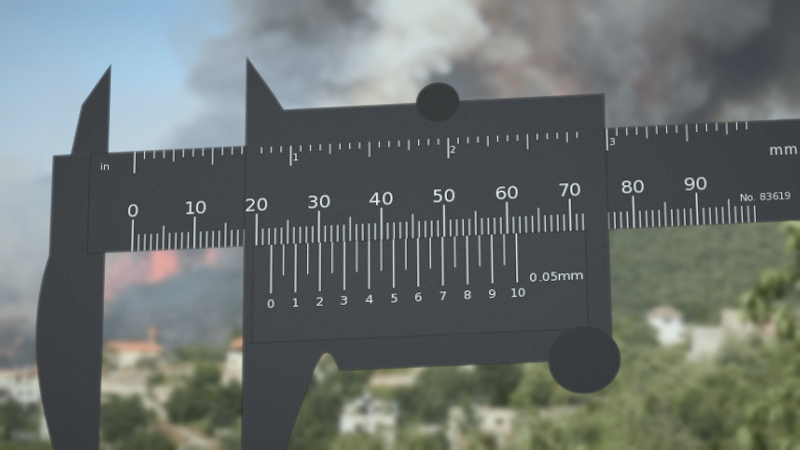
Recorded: 22.4 (mm)
